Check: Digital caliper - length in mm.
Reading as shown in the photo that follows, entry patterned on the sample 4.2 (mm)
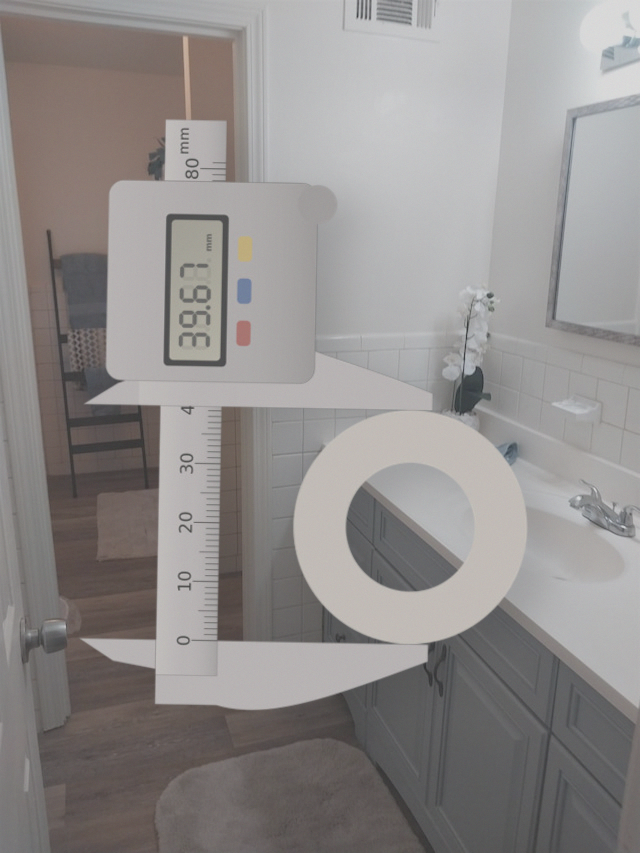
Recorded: 39.67 (mm)
